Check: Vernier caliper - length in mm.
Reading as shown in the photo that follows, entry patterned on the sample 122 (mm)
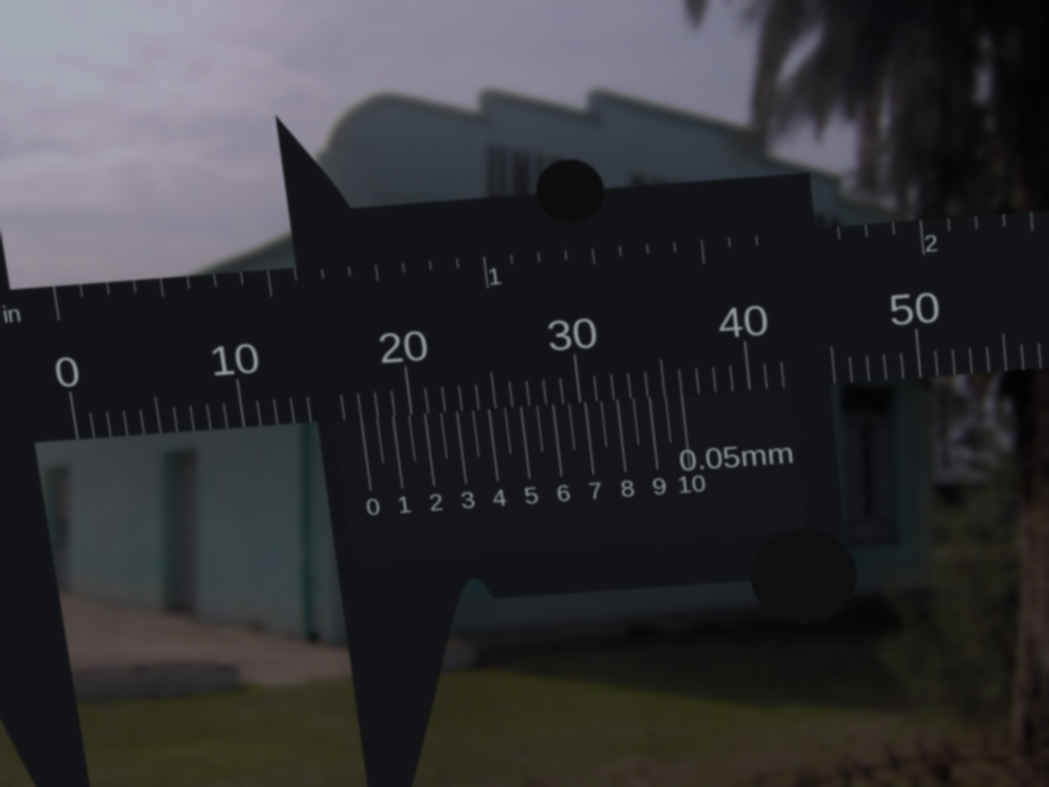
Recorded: 17.0 (mm)
